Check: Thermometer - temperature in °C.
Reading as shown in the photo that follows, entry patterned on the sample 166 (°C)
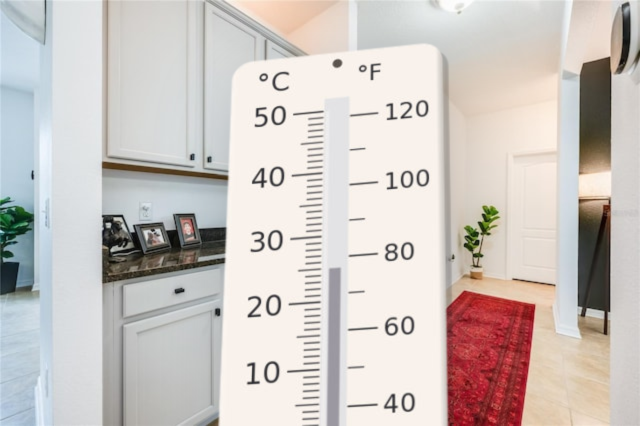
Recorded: 25 (°C)
